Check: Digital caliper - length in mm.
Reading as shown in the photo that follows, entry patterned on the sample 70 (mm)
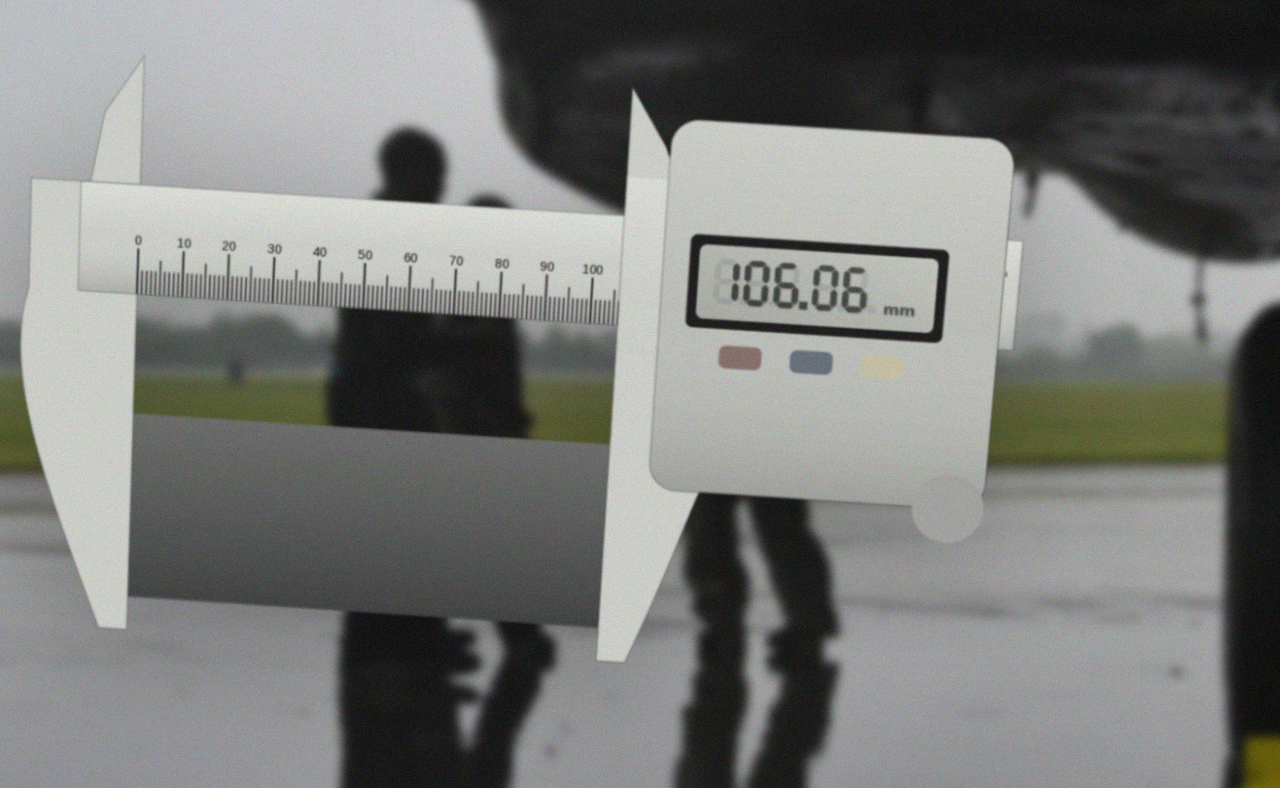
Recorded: 106.06 (mm)
